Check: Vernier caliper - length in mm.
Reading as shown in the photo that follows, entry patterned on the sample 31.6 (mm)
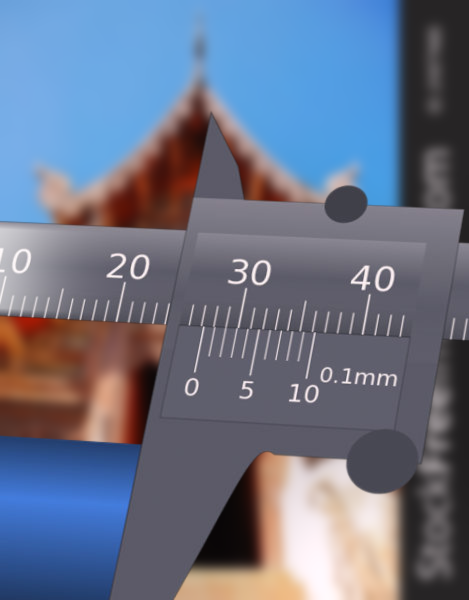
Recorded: 27.2 (mm)
